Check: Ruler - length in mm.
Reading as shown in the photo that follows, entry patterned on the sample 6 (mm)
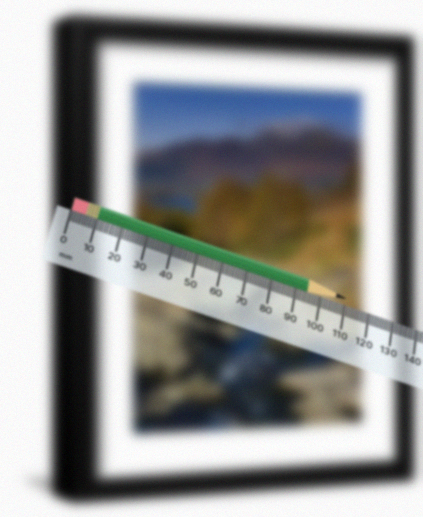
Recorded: 110 (mm)
